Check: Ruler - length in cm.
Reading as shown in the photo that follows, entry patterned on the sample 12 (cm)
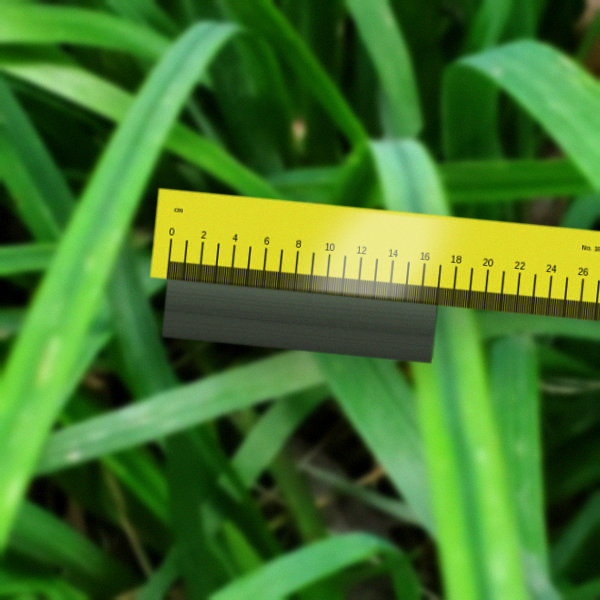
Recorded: 17 (cm)
